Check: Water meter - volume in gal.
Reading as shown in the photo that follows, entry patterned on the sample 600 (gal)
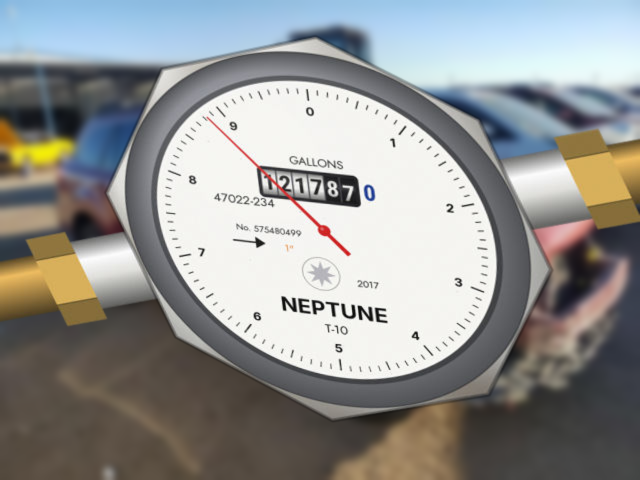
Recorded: 1217868.8 (gal)
